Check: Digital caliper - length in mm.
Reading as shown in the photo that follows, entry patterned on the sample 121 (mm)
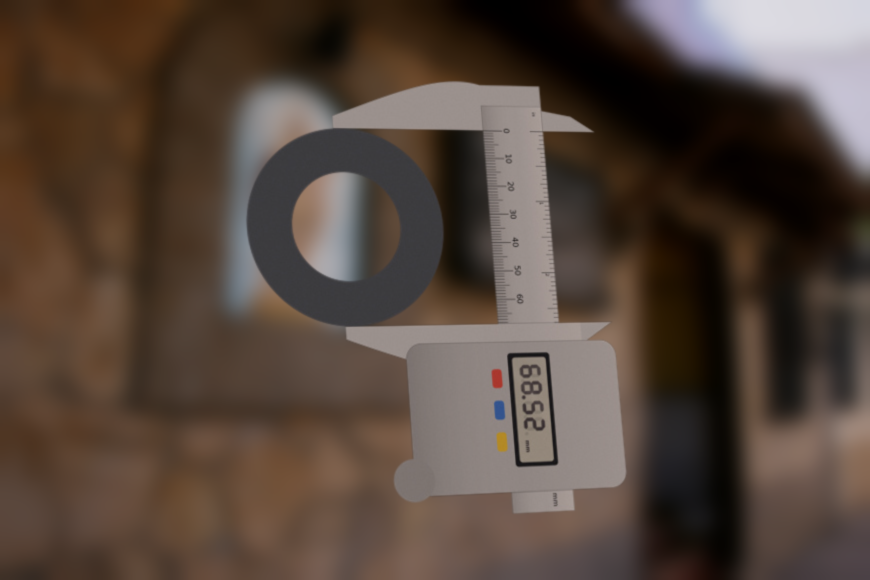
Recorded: 68.52 (mm)
